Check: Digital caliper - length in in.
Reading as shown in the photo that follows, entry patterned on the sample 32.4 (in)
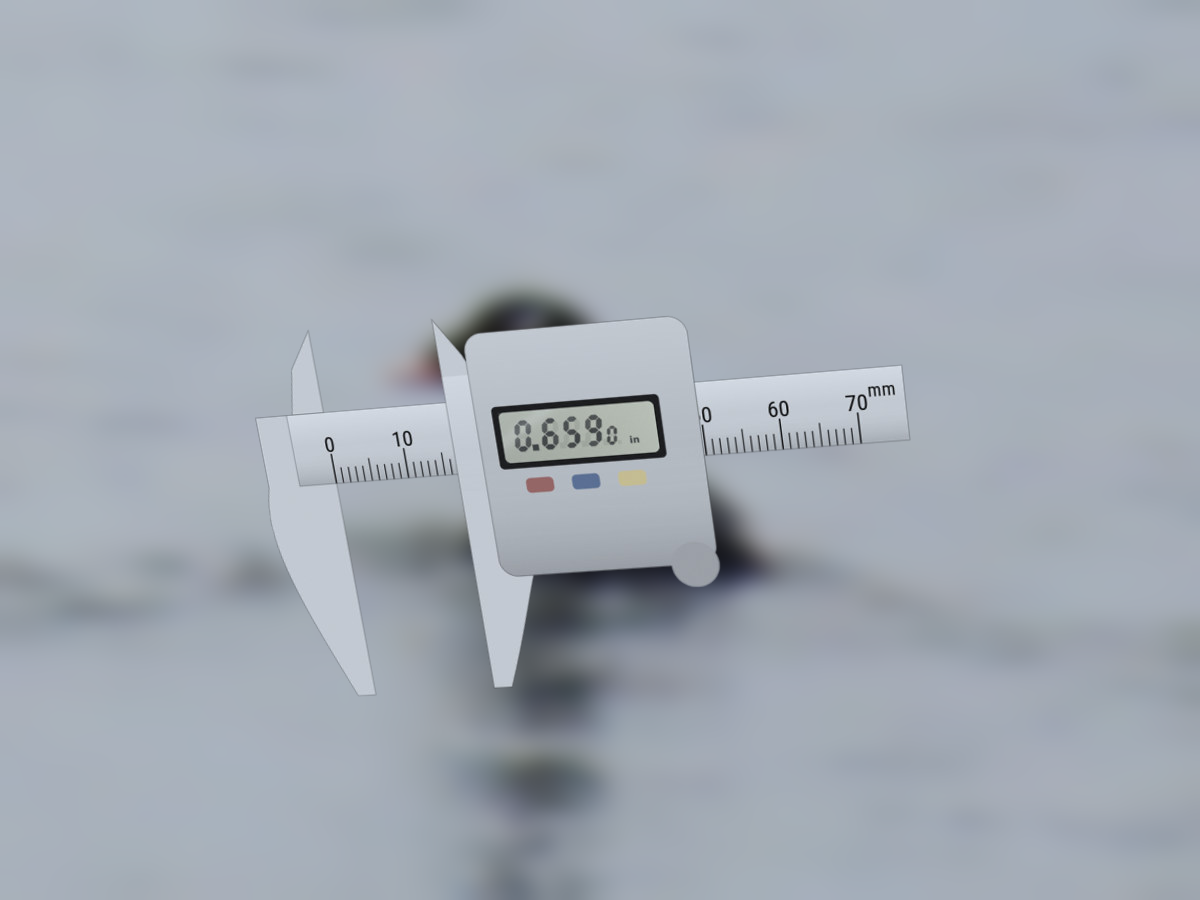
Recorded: 0.6590 (in)
